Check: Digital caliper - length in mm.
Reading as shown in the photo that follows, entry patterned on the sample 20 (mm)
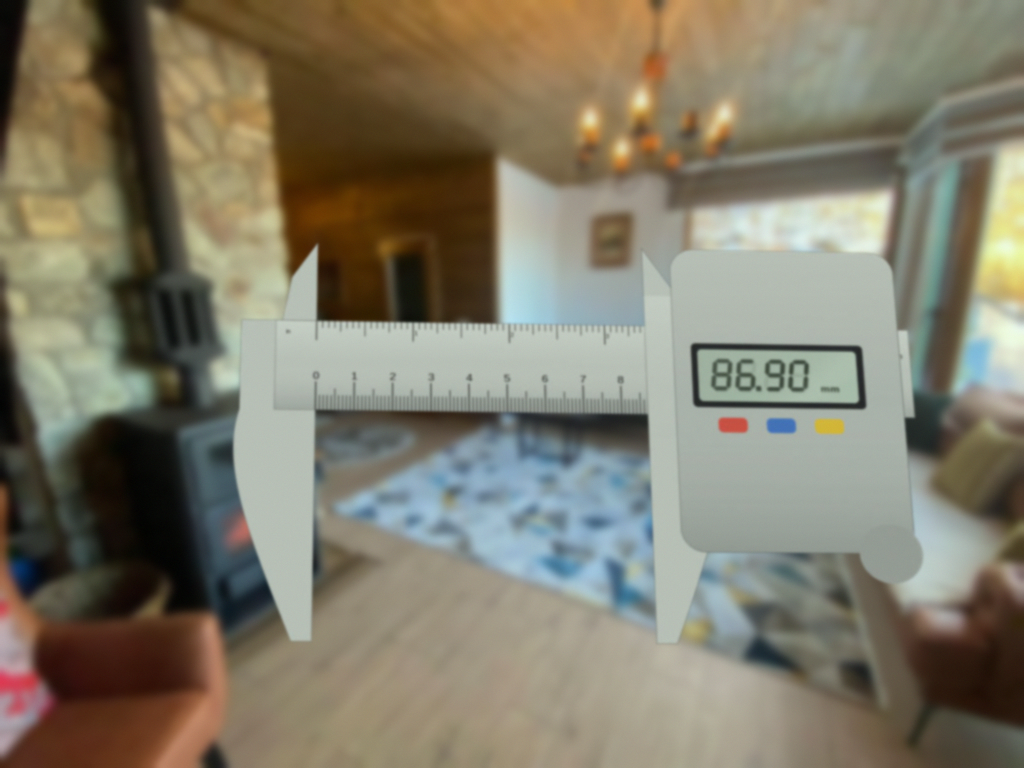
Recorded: 86.90 (mm)
